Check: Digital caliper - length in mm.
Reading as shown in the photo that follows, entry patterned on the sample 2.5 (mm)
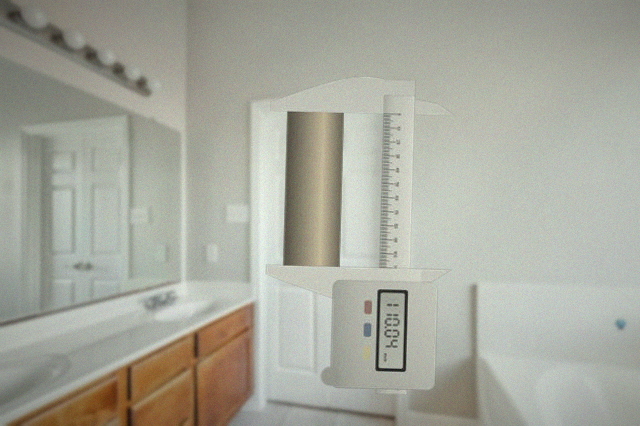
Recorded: 110.04 (mm)
